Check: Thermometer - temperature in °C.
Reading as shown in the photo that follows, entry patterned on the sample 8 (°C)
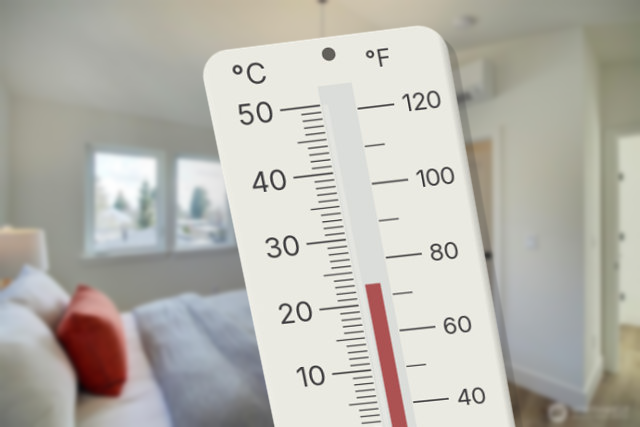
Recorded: 23 (°C)
